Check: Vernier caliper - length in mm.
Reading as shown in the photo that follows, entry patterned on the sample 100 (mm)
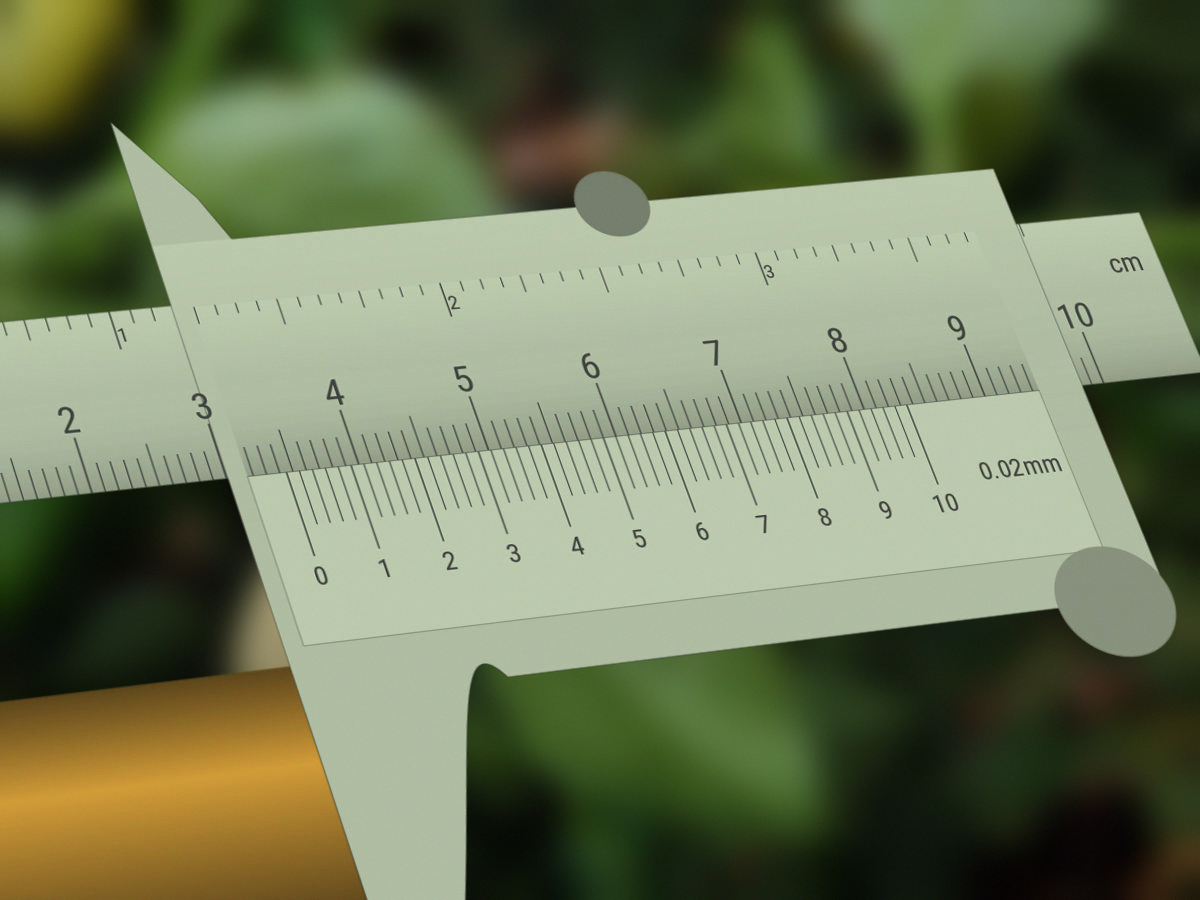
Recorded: 34.5 (mm)
